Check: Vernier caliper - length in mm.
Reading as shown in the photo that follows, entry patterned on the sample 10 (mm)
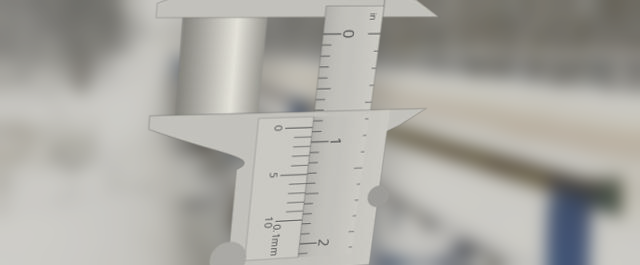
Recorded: 8.6 (mm)
